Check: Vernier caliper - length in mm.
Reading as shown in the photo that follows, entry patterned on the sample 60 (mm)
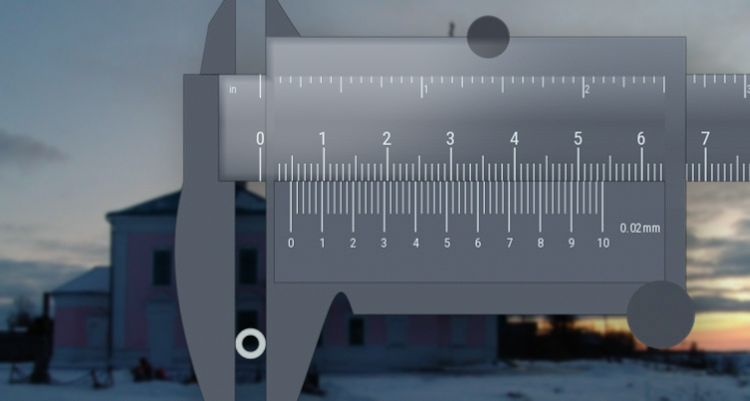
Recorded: 4.8 (mm)
